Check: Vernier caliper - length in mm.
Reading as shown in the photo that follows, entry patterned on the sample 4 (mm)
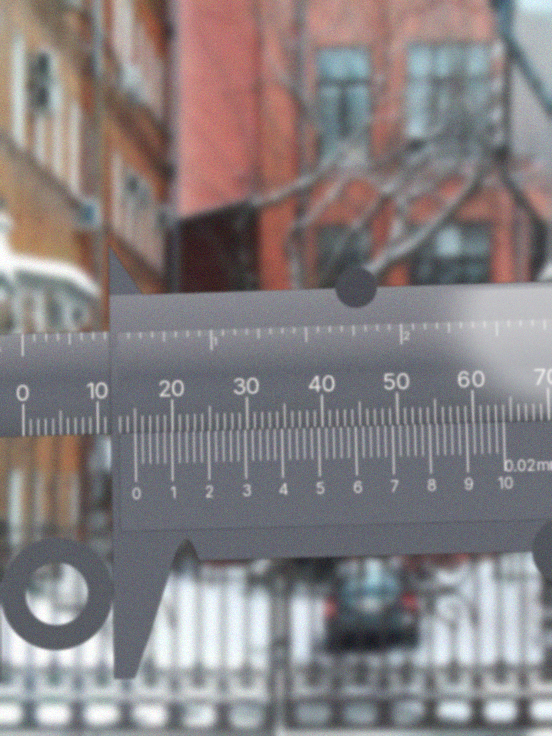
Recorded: 15.0 (mm)
